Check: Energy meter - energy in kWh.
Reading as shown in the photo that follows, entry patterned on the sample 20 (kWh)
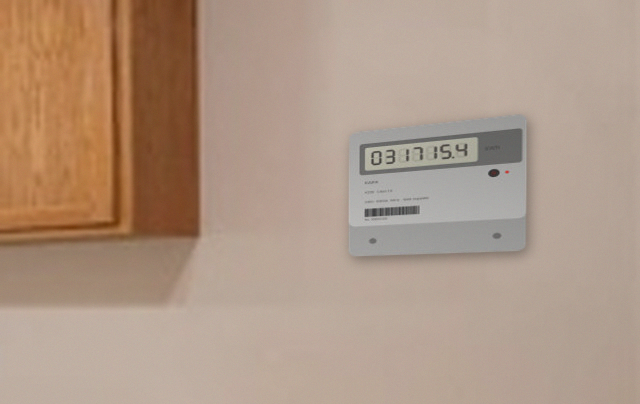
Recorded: 31715.4 (kWh)
